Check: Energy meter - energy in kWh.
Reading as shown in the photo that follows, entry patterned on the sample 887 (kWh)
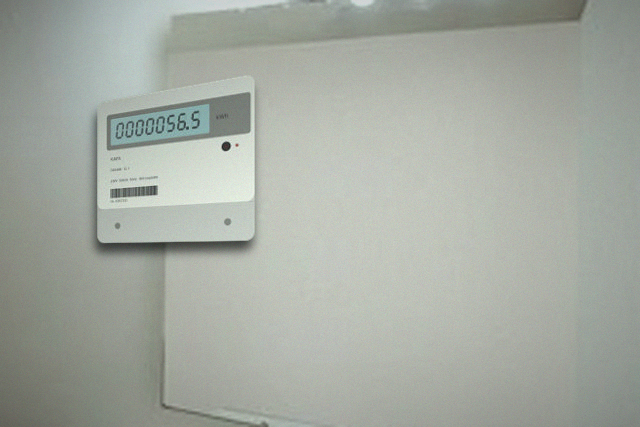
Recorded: 56.5 (kWh)
